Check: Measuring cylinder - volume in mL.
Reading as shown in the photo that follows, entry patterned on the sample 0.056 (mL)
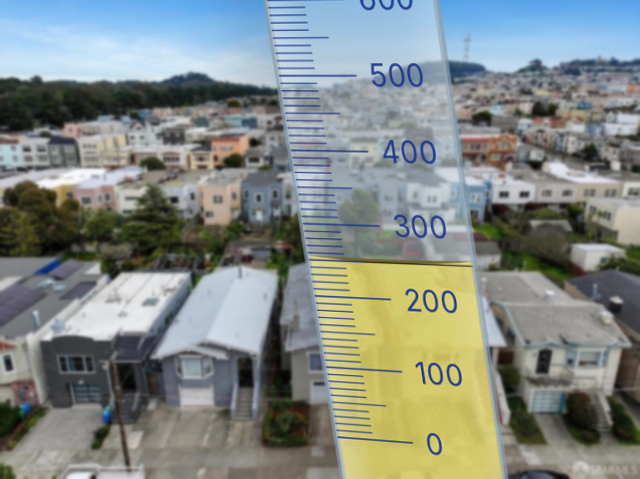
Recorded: 250 (mL)
